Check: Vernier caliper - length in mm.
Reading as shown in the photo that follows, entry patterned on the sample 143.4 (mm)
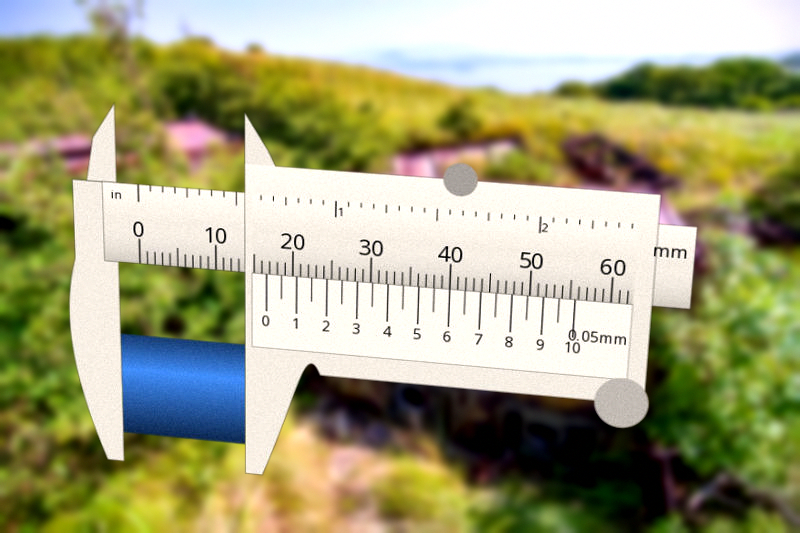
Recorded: 16.6 (mm)
